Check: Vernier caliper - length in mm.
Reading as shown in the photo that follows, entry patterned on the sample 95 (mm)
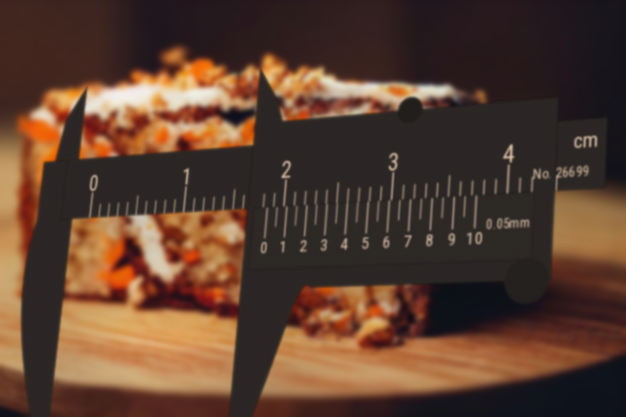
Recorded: 18.4 (mm)
